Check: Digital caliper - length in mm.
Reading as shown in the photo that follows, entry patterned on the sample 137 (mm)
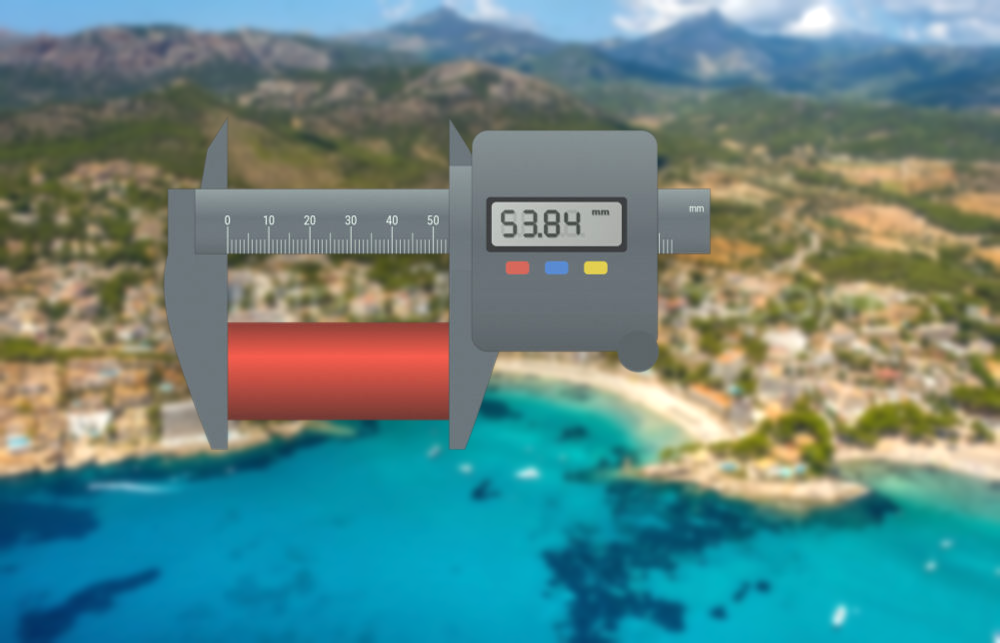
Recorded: 53.84 (mm)
